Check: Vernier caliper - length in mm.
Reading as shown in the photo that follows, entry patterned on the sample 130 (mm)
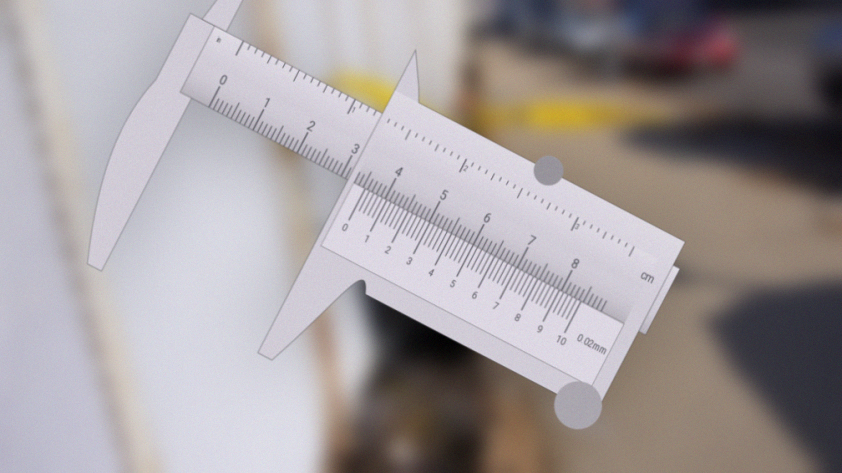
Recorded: 35.5 (mm)
